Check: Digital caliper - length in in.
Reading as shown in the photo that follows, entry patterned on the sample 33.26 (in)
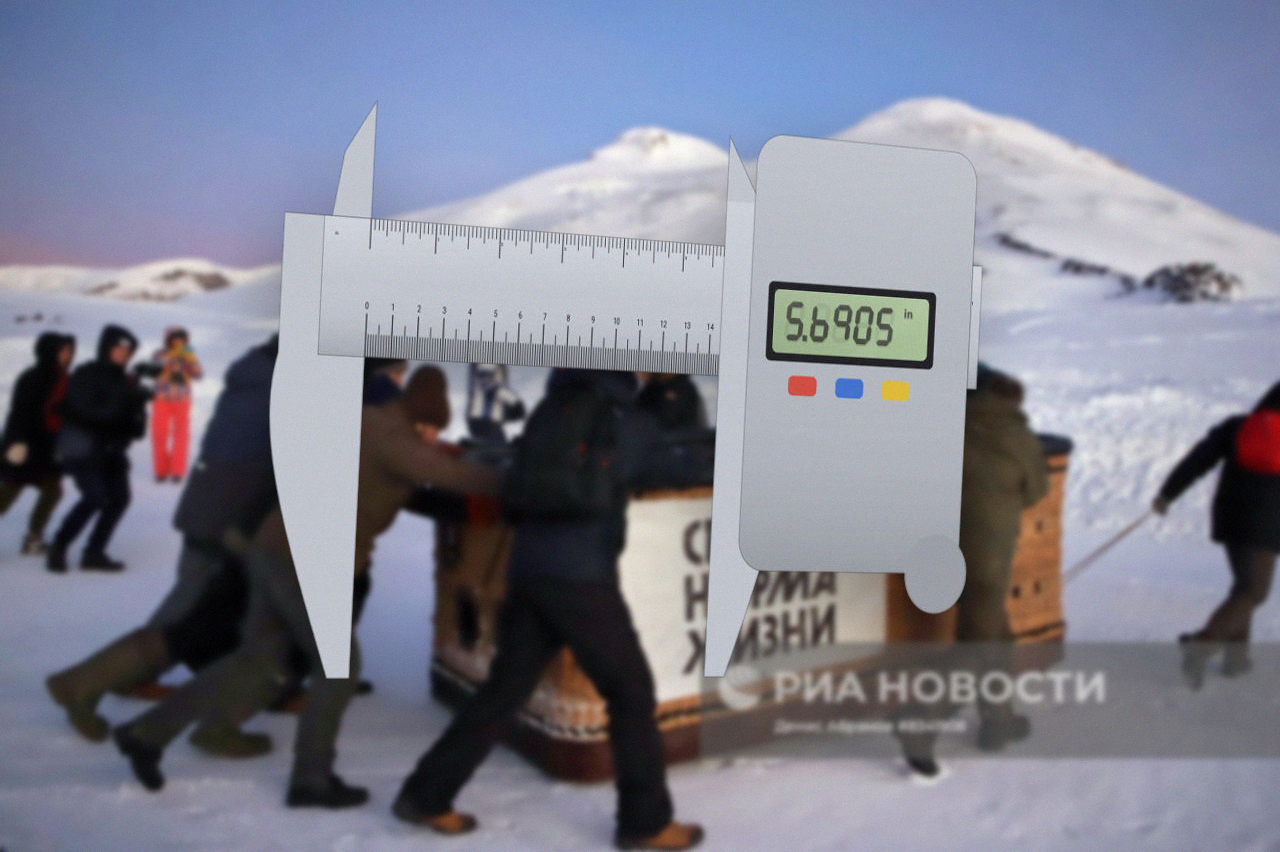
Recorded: 5.6905 (in)
